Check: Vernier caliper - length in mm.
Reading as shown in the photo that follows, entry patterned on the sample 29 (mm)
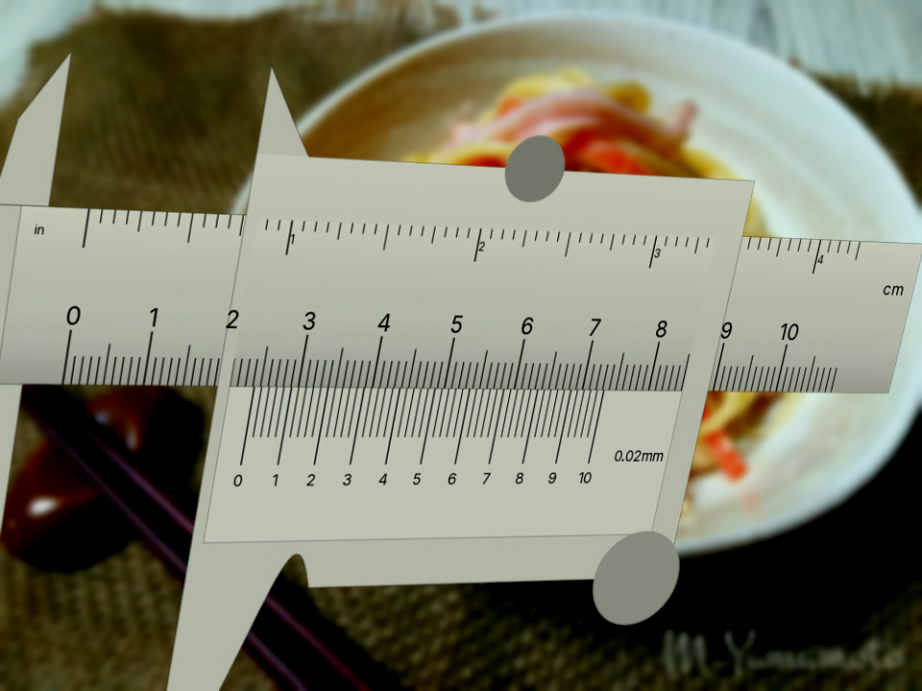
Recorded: 24.2 (mm)
